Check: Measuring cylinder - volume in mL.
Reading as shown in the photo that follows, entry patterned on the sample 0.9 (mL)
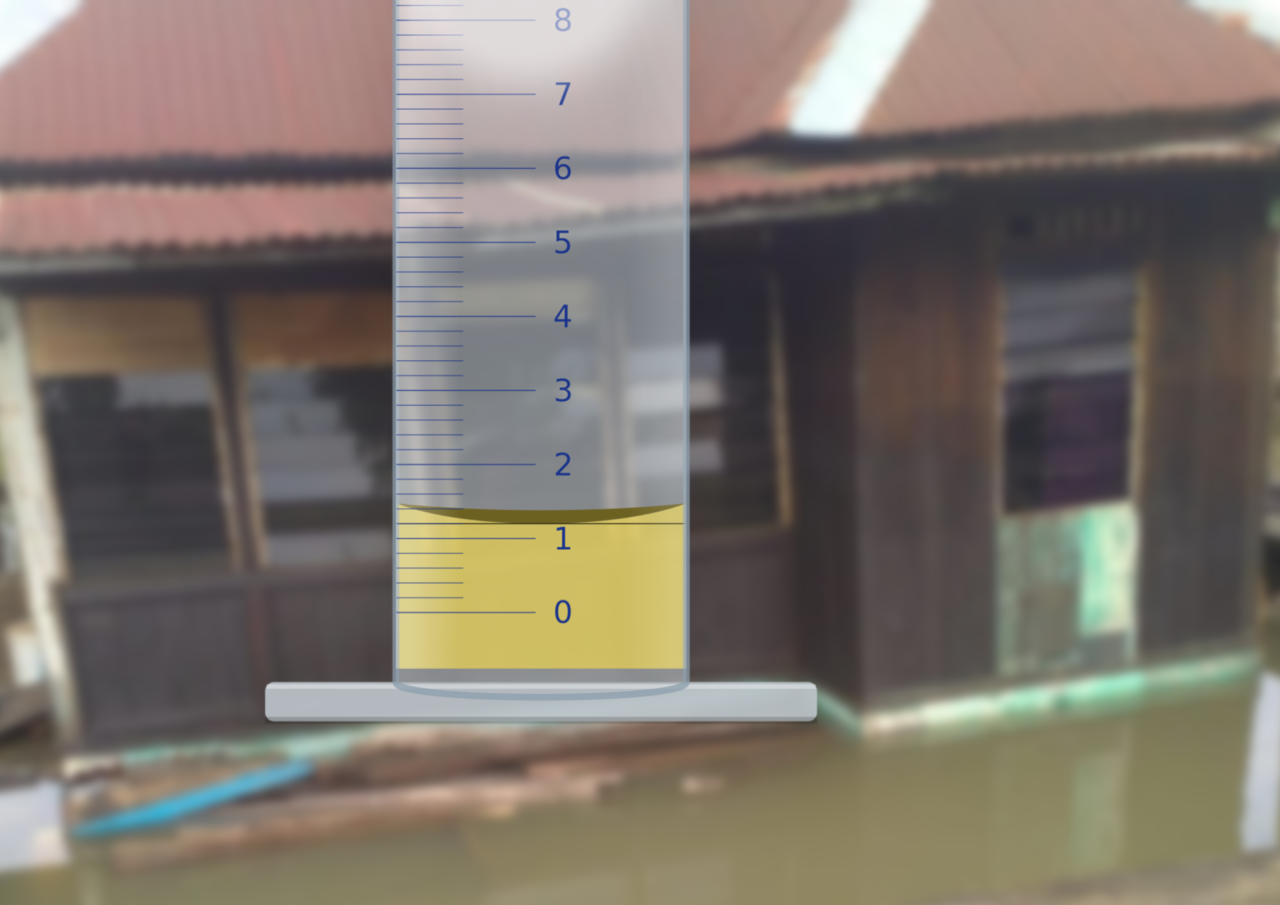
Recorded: 1.2 (mL)
